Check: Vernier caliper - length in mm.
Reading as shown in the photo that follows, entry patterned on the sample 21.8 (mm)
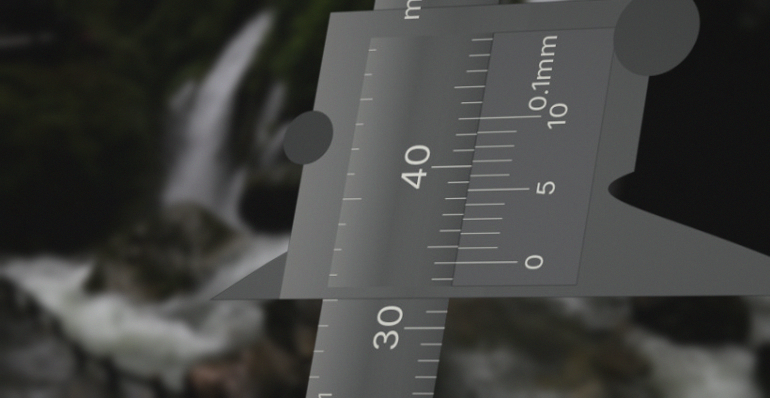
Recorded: 34.0 (mm)
